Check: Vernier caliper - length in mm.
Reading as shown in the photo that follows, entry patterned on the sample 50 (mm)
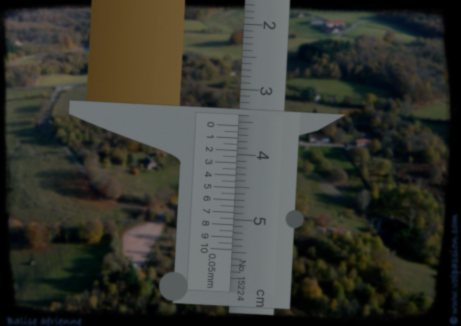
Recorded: 35.6 (mm)
